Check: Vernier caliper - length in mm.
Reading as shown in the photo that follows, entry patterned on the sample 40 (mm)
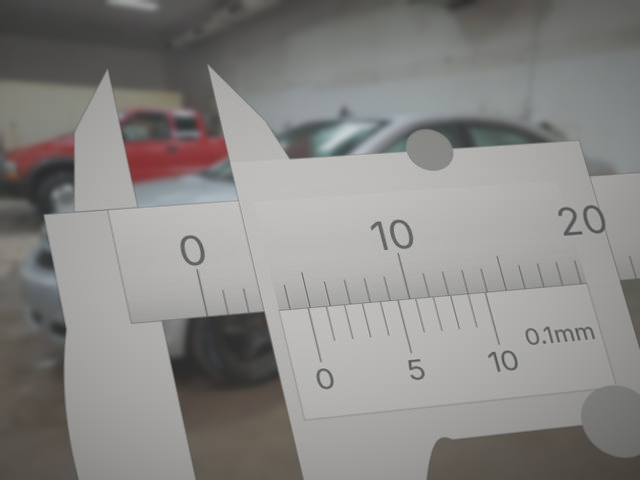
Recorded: 4.9 (mm)
